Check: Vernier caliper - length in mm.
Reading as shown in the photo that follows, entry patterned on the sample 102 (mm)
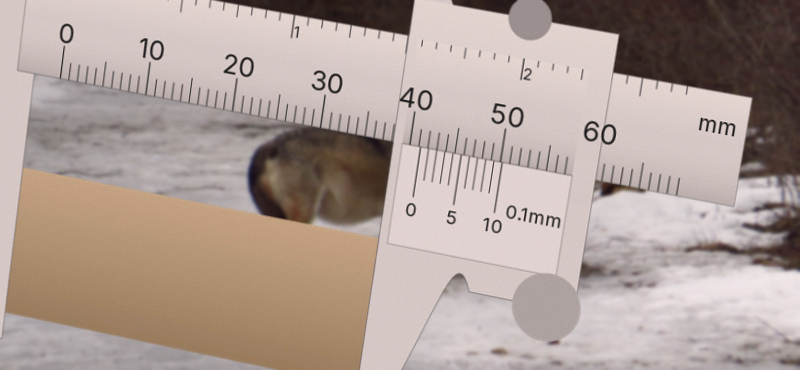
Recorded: 41.2 (mm)
